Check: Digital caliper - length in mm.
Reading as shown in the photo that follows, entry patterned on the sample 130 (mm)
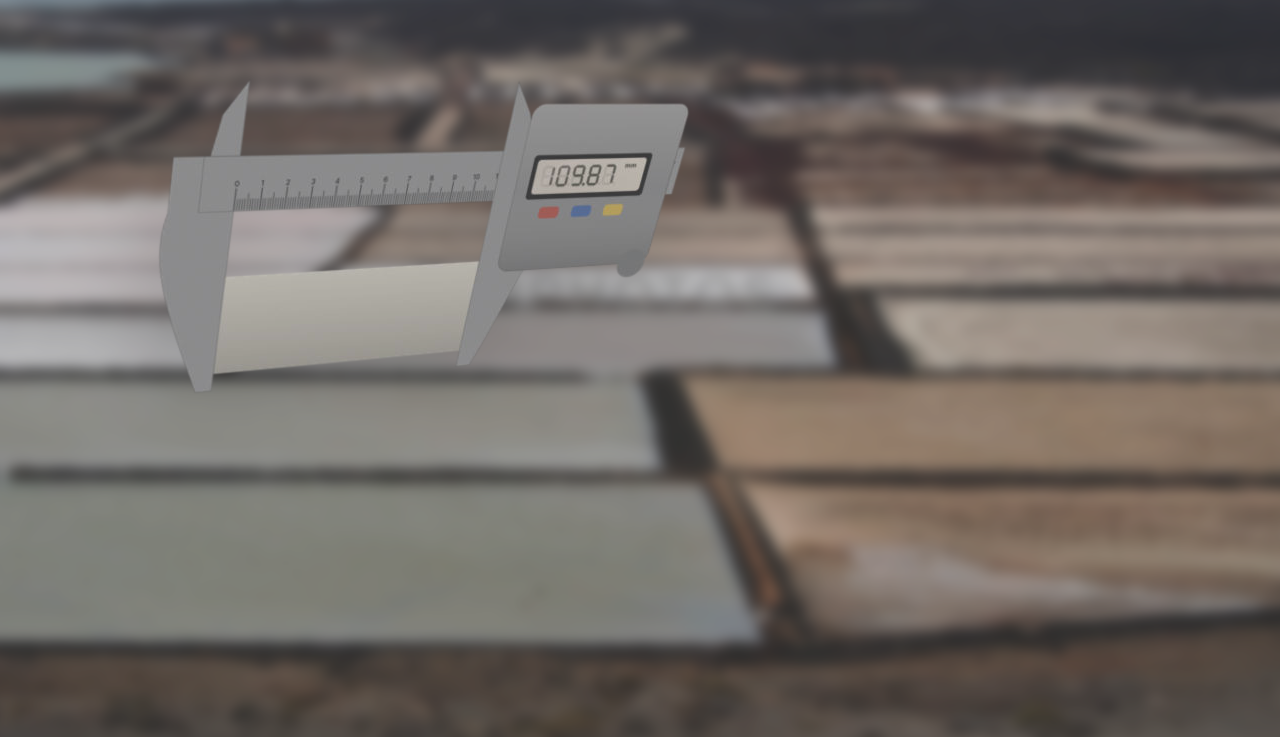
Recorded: 109.87 (mm)
